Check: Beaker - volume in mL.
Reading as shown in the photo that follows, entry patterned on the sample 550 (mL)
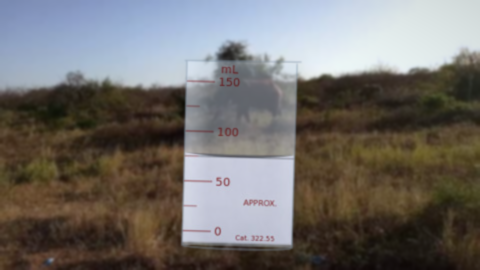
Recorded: 75 (mL)
